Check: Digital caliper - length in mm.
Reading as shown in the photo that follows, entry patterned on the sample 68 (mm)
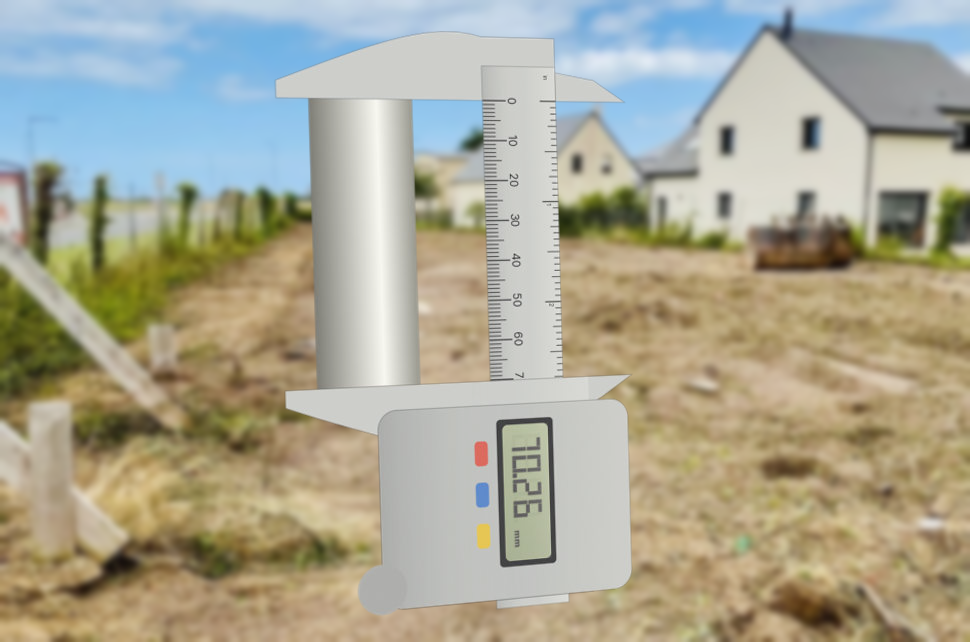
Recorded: 70.26 (mm)
